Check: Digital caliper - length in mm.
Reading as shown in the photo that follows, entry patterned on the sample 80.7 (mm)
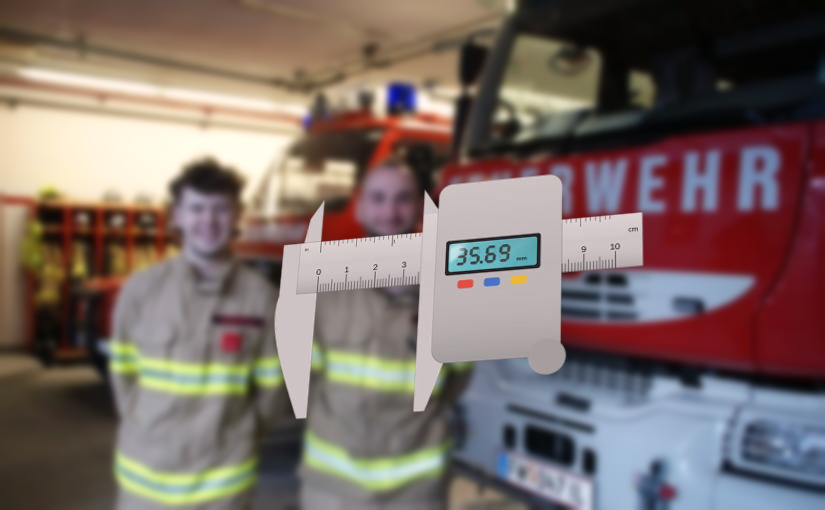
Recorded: 35.69 (mm)
